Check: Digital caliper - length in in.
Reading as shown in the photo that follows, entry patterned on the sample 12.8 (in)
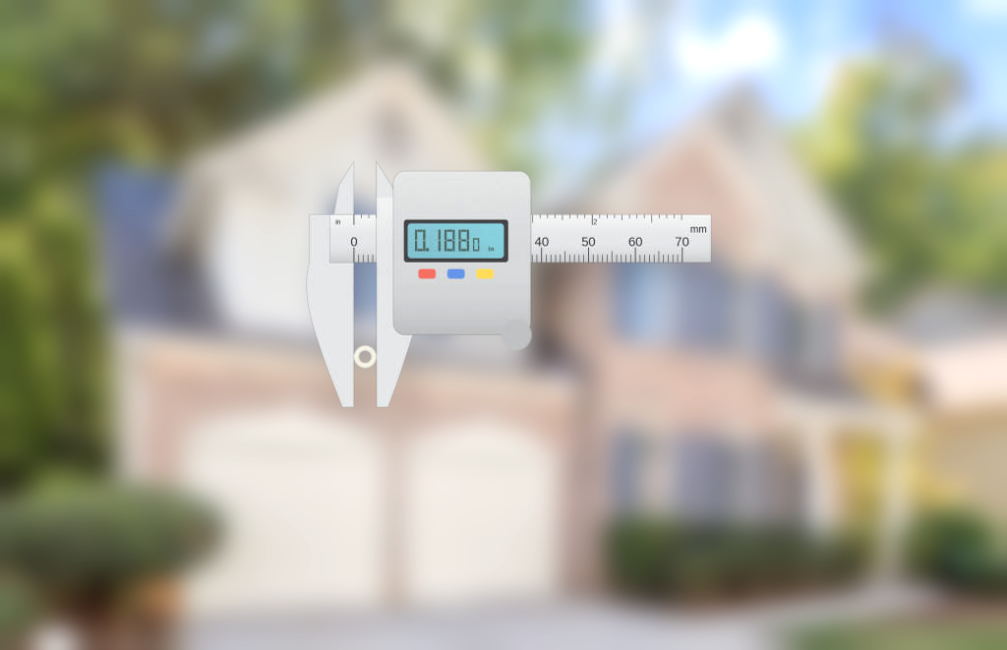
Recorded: 0.1880 (in)
